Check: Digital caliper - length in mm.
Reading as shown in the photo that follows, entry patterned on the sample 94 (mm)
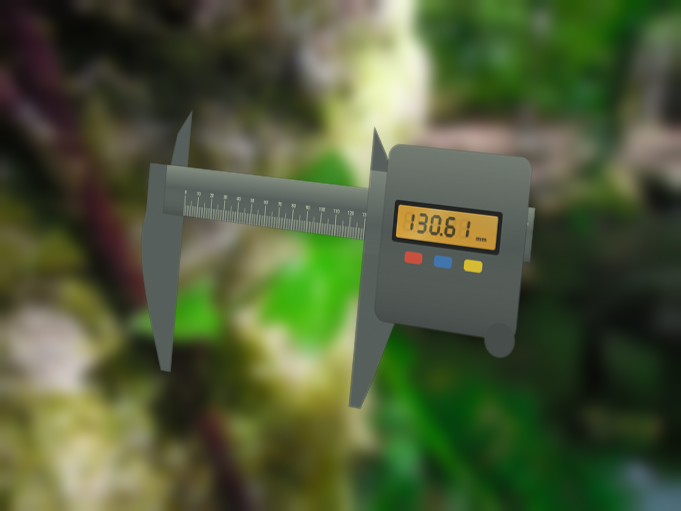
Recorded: 130.61 (mm)
